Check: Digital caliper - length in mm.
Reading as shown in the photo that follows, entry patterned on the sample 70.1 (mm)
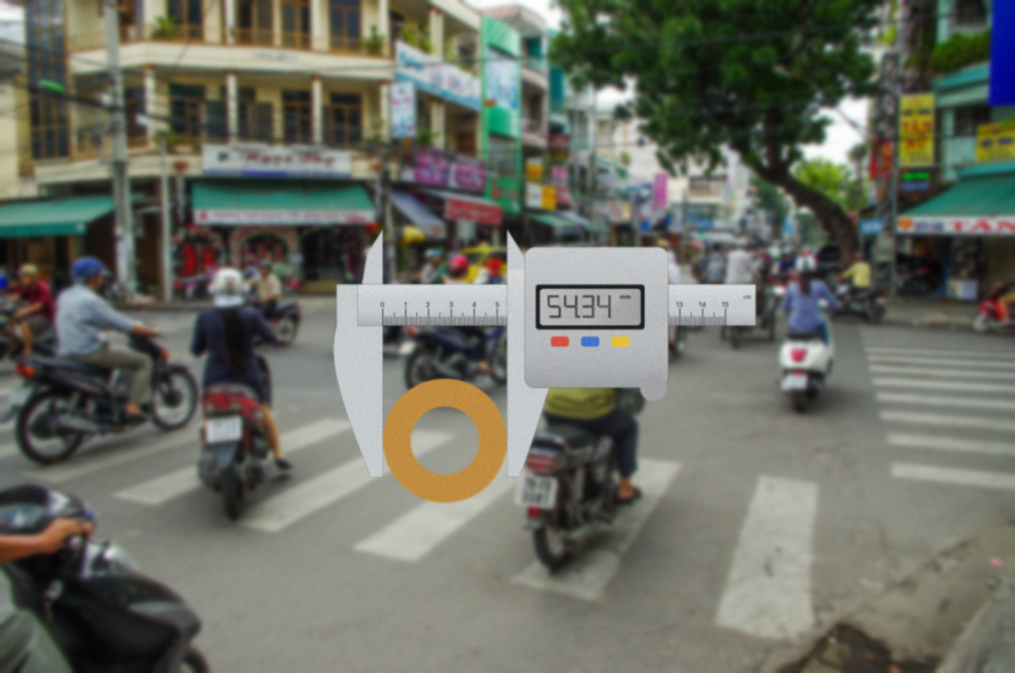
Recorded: 54.34 (mm)
